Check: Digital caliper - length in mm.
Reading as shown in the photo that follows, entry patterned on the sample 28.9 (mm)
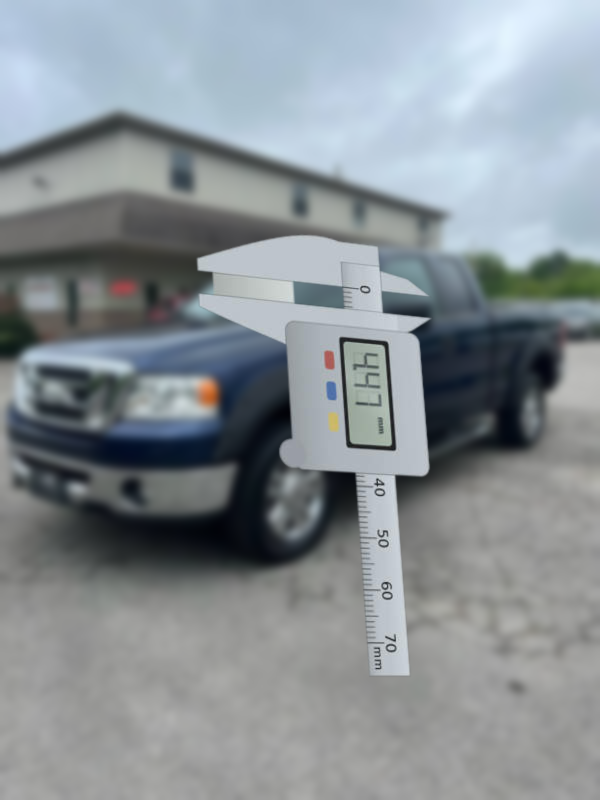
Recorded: 4.47 (mm)
